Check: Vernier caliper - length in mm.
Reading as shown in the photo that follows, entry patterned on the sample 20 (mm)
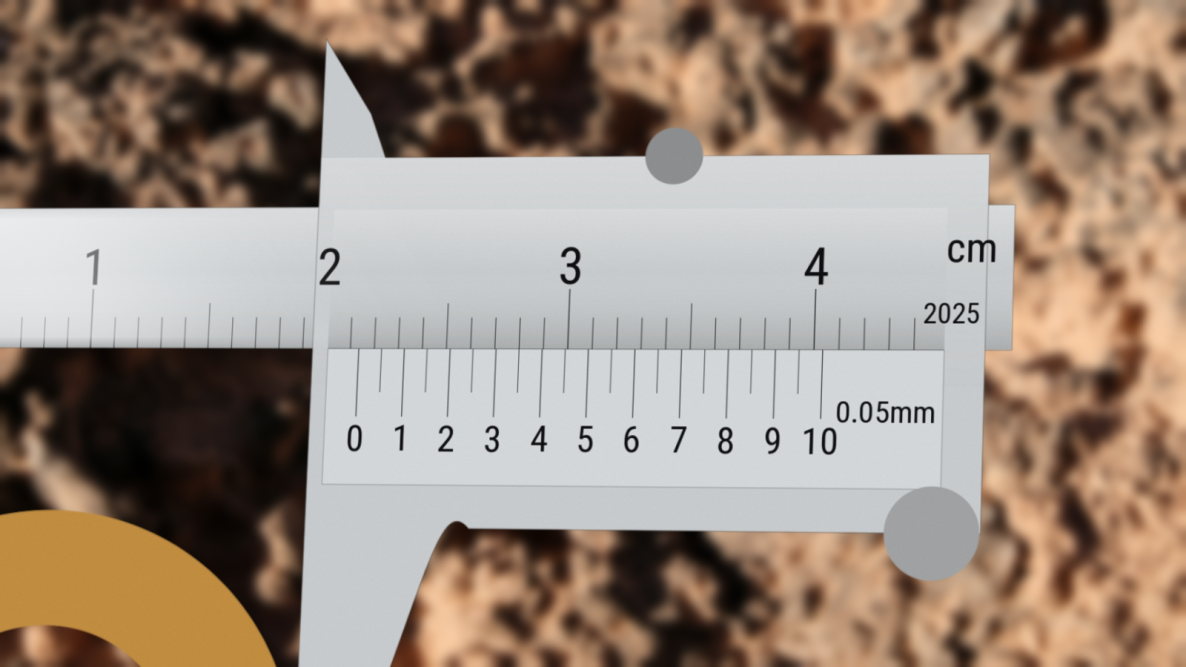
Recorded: 21.35 (mm)
